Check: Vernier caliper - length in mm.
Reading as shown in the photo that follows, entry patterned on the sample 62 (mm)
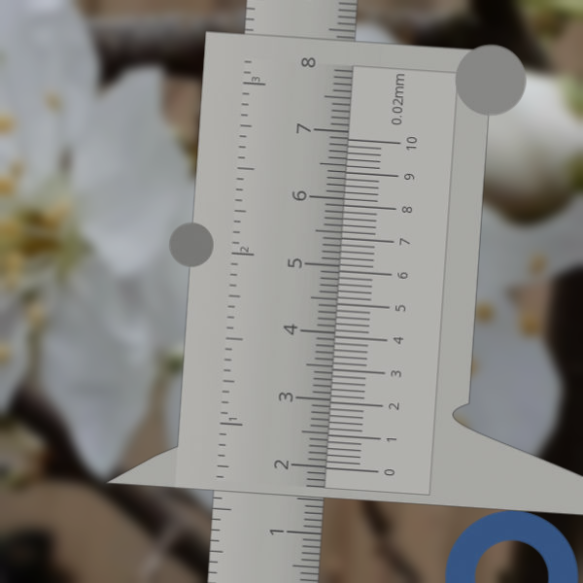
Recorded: 19.8 (mm)
